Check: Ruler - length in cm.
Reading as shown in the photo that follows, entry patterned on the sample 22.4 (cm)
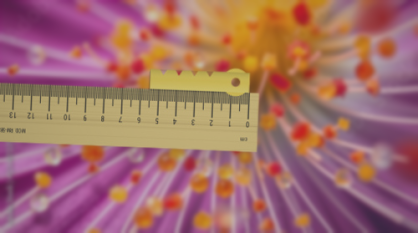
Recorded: 5.5 (cm)
